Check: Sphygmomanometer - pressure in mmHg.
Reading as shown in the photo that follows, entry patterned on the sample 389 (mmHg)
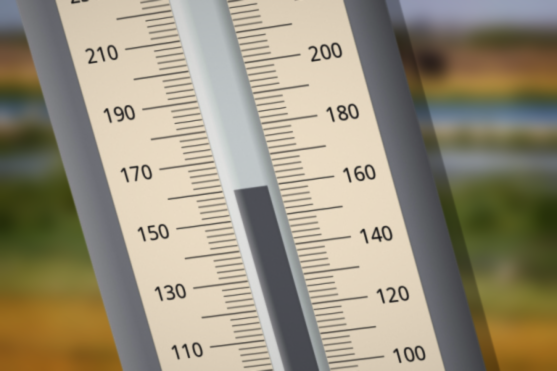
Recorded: 160 (mmHg)
